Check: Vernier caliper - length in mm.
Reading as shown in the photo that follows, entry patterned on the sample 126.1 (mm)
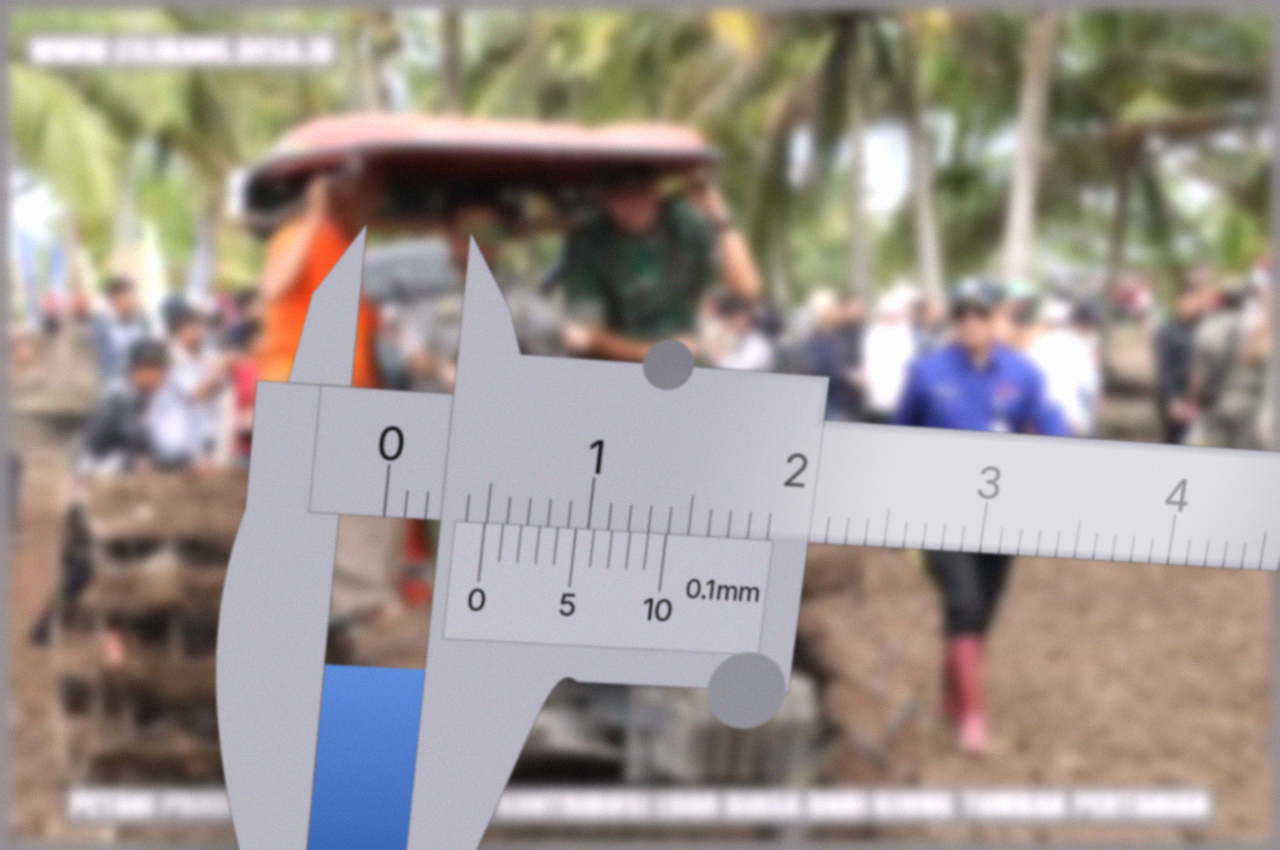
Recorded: 4.9 (mm)
